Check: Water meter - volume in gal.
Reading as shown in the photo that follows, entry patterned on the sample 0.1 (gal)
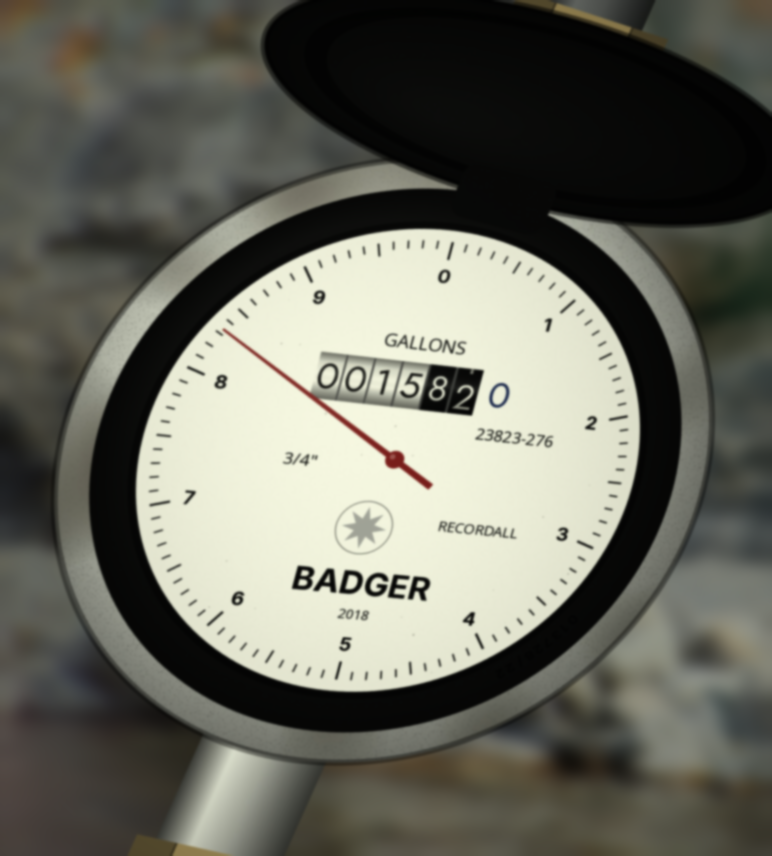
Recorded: 15818.3 (gal)
